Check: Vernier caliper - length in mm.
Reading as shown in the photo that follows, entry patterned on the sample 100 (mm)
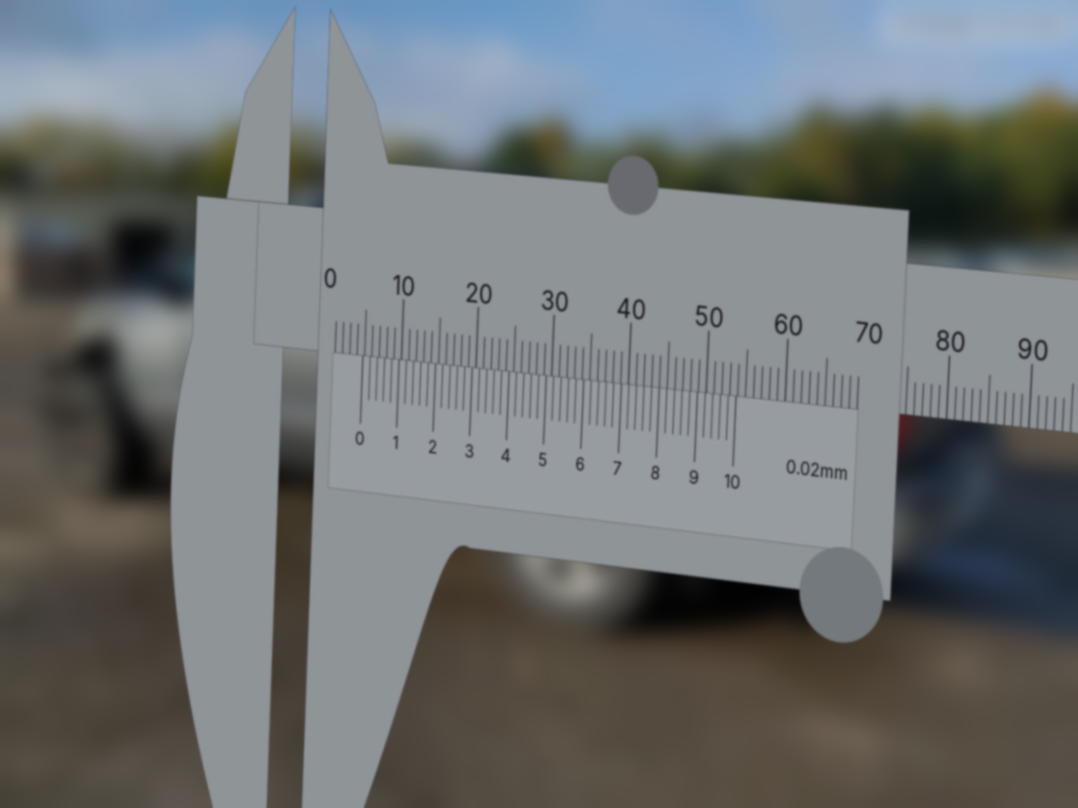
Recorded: 4.8 (mm)
